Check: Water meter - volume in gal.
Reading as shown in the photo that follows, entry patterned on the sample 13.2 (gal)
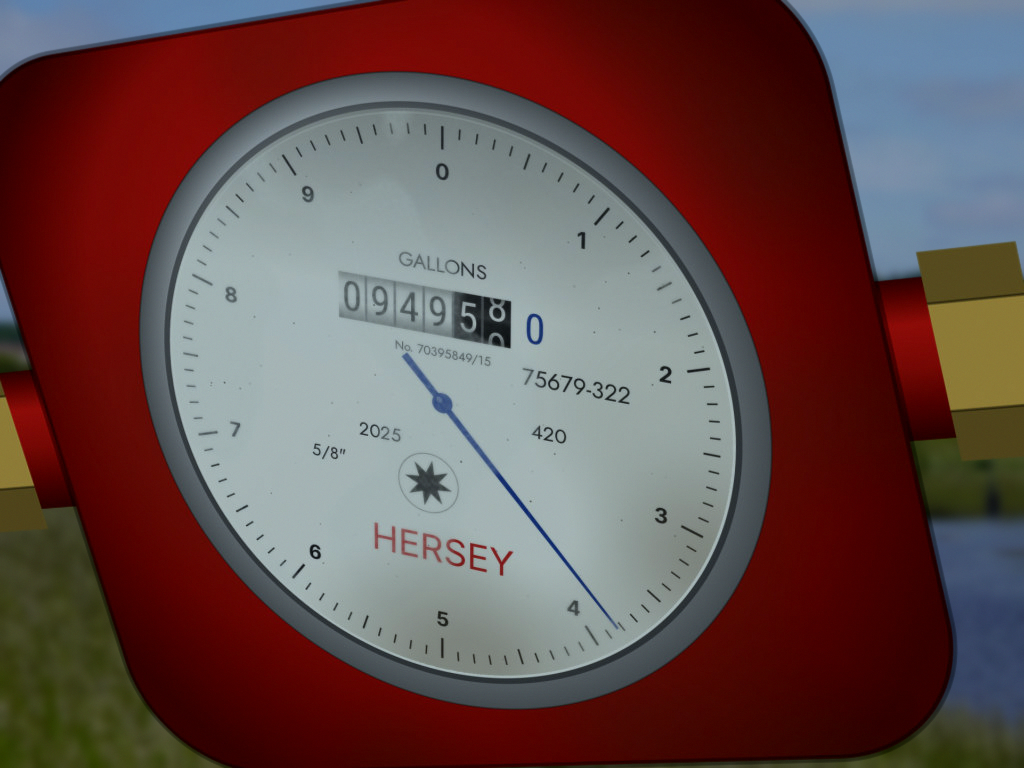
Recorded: 949583.8 (gal)
